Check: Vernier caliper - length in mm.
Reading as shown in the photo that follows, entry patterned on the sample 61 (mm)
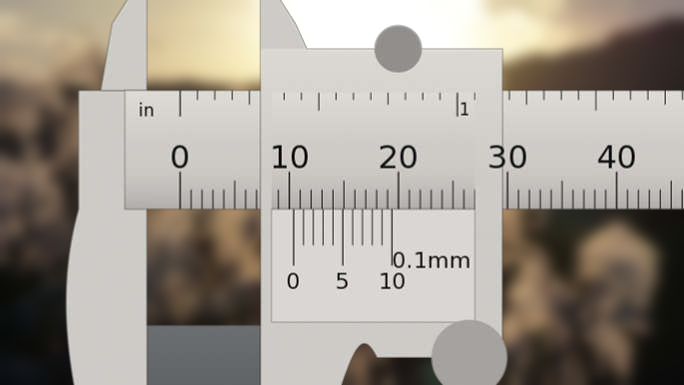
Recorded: 10.4 (mm)
